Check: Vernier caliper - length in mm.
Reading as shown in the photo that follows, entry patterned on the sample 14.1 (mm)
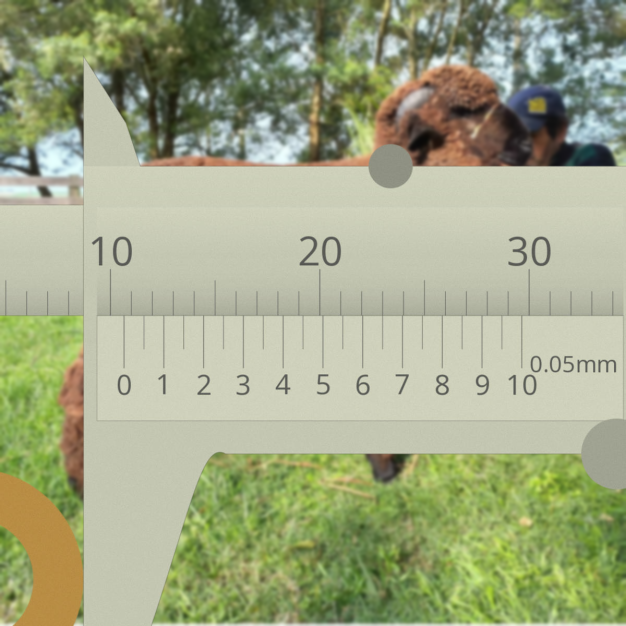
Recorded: 10.65 (mm)
